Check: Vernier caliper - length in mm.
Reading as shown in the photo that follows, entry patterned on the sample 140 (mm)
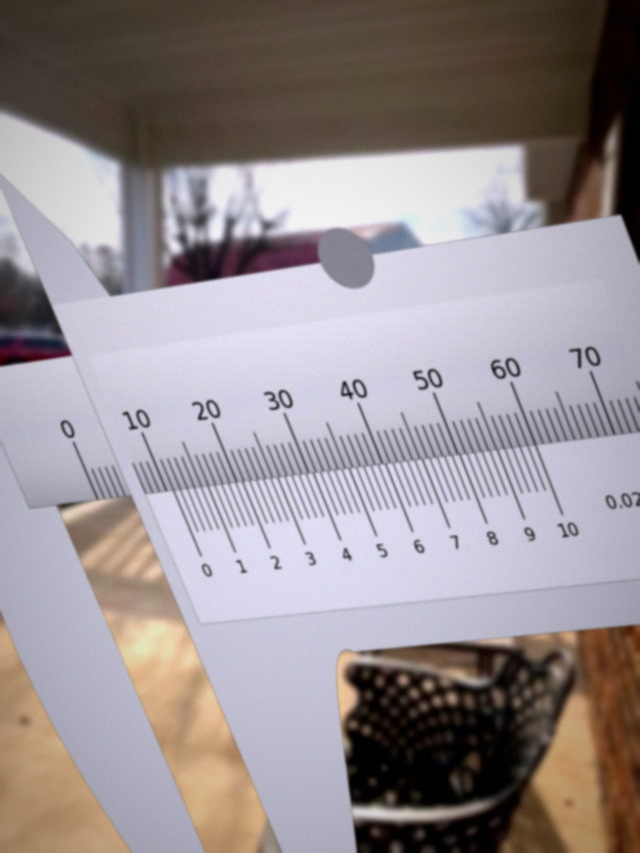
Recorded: 11.0 (mm)
